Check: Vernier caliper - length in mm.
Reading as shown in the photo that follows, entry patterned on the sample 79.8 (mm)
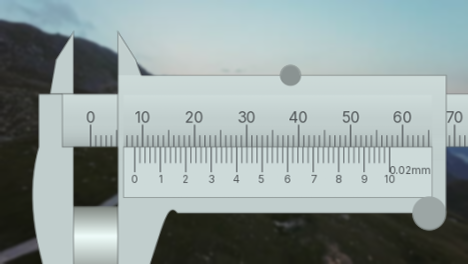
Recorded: 8.5 (mm)
